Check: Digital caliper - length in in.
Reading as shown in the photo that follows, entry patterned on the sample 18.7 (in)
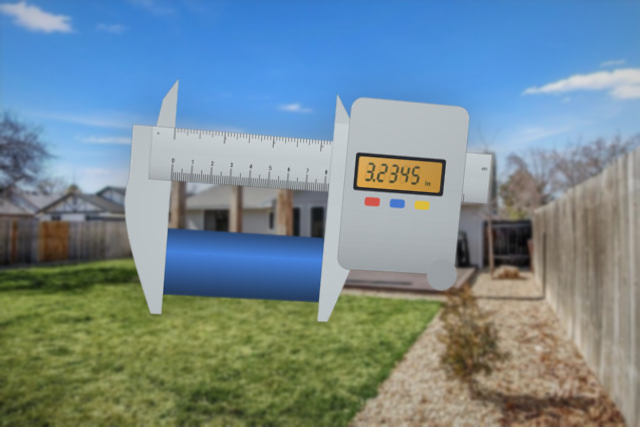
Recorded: 3.2345 (in)
